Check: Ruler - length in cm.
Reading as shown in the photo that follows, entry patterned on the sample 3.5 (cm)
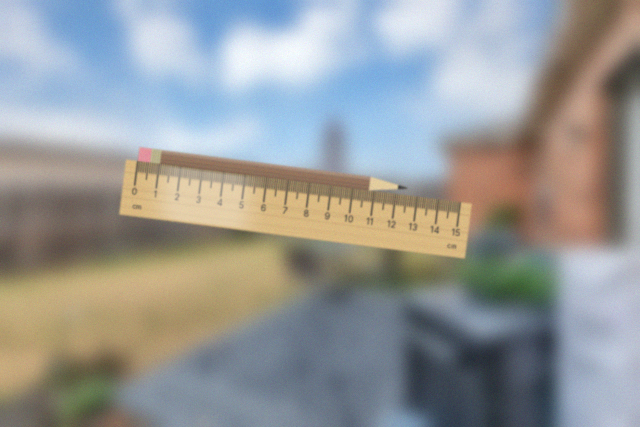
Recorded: 12.5 (cm)
